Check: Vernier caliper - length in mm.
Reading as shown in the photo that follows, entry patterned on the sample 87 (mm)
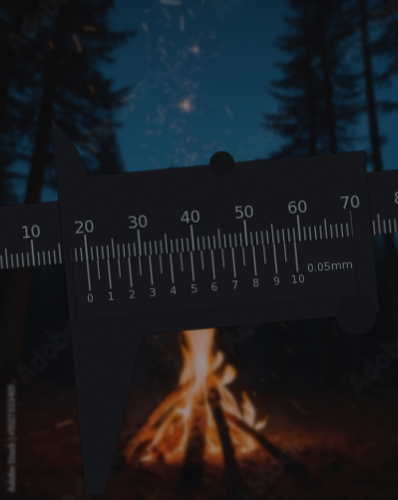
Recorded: 20.0 (mm)
